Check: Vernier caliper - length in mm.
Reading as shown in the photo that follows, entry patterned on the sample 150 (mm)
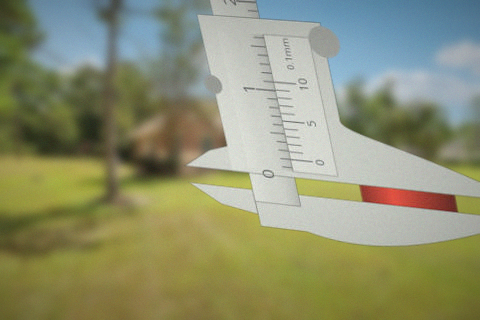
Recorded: 2.0 (mm)
